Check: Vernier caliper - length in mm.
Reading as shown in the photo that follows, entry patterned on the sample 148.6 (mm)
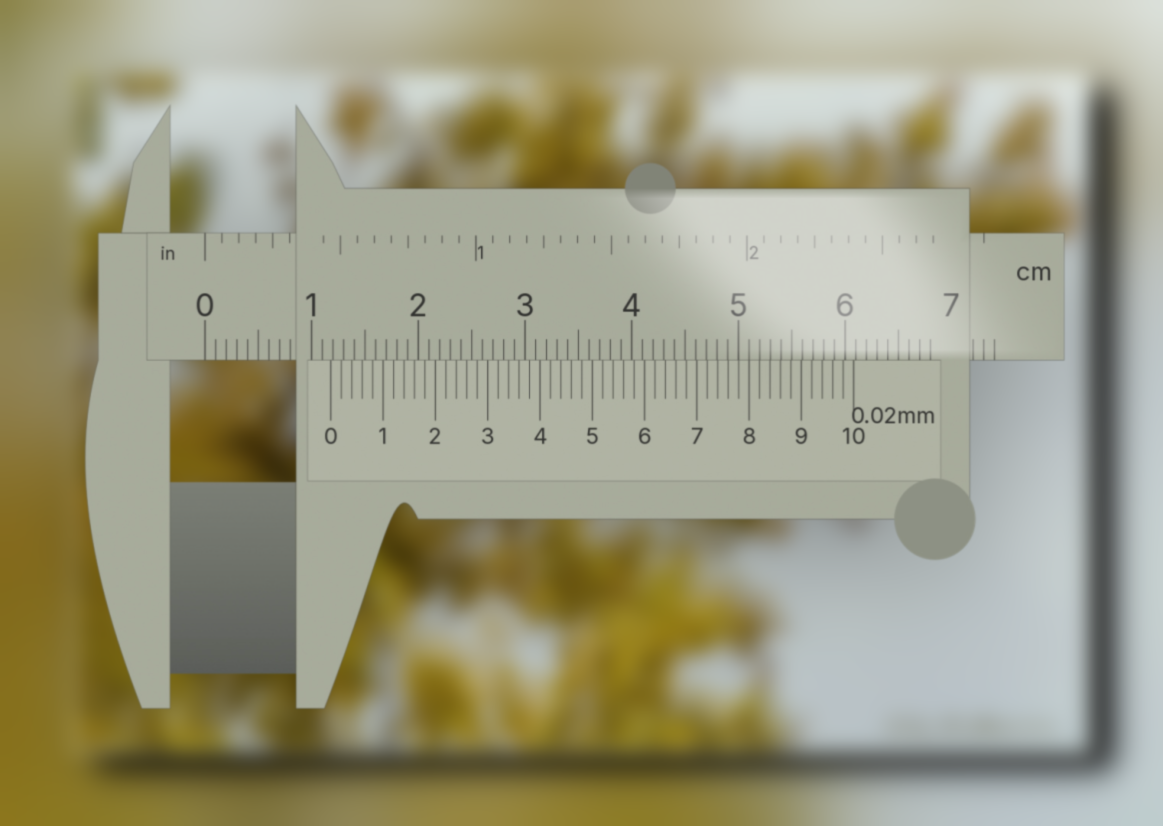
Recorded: 11.8 (mm)
